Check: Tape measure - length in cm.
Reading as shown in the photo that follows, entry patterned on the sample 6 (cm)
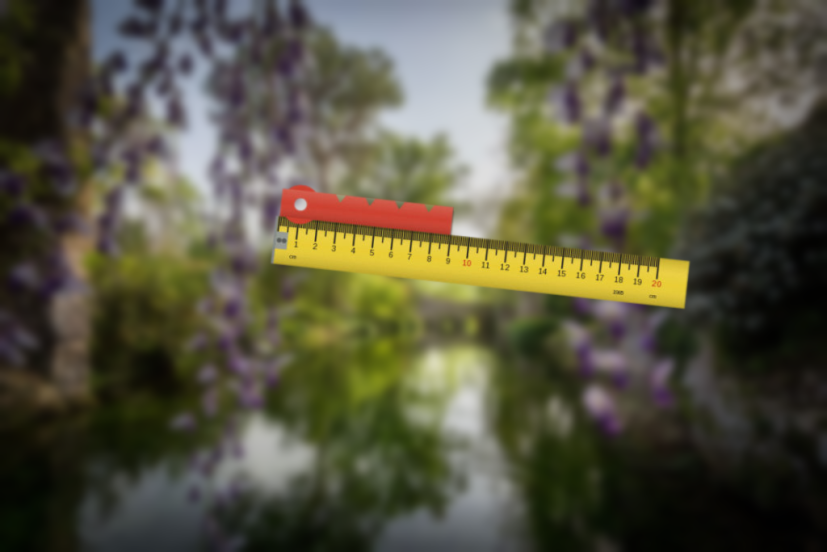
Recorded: 9 (cm)
